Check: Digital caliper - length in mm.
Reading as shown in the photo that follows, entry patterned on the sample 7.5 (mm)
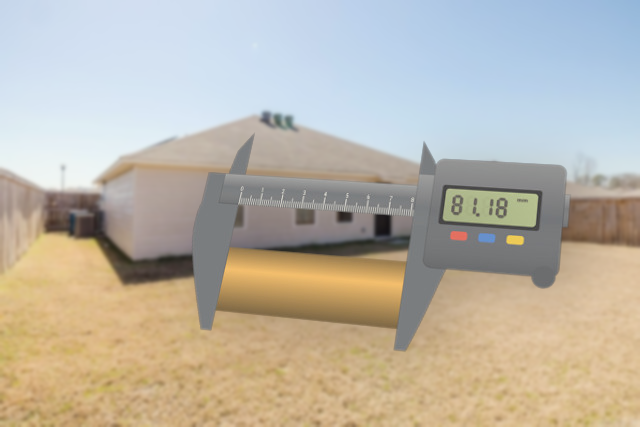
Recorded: 81.18 (mm)
